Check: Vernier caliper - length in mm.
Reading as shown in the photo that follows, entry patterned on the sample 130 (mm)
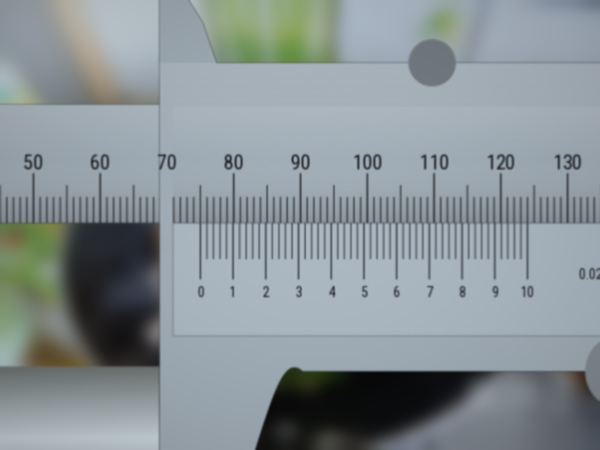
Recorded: 75.0 (mm)
